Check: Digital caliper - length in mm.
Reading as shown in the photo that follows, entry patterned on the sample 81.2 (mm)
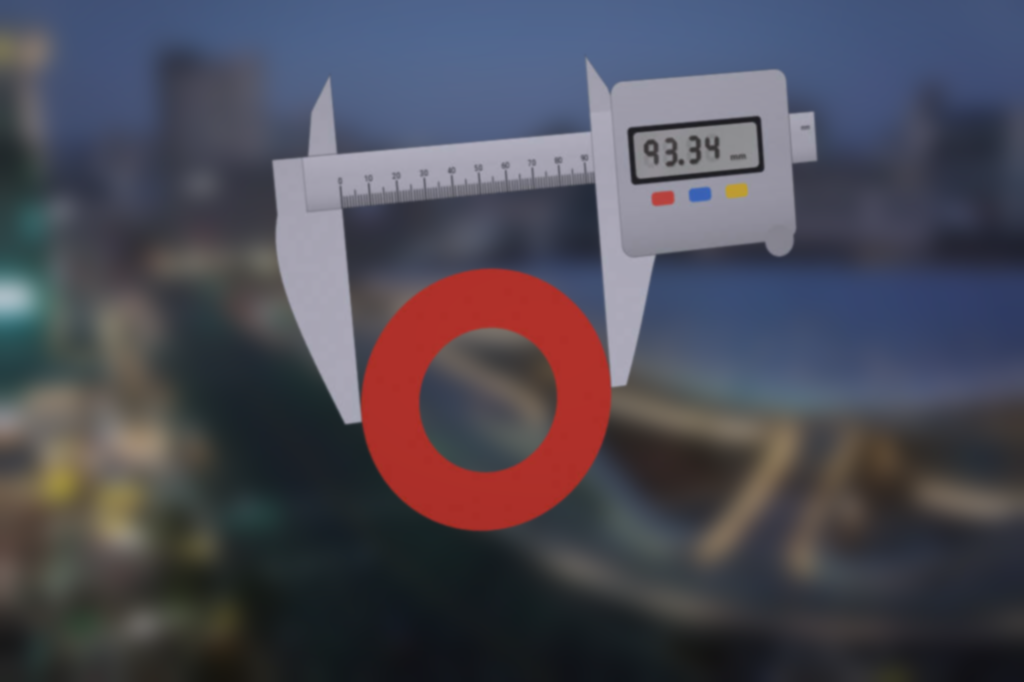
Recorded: 93.34 (mm)
